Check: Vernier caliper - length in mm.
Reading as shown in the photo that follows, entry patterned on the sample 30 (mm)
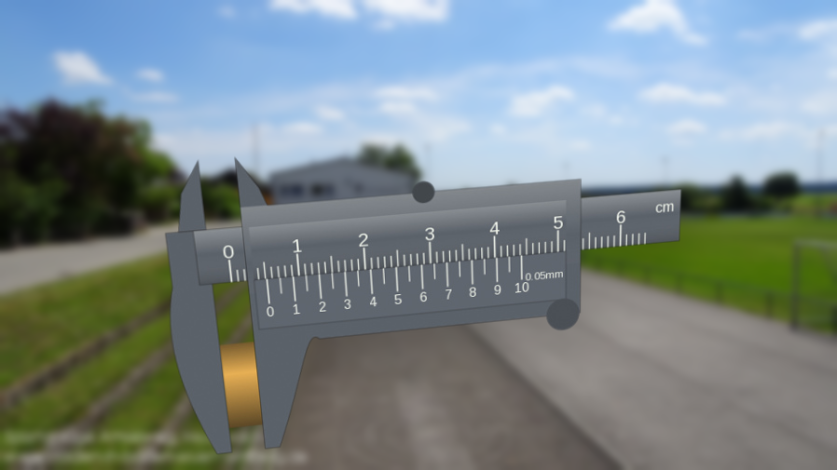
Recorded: 5.2 (mm)
